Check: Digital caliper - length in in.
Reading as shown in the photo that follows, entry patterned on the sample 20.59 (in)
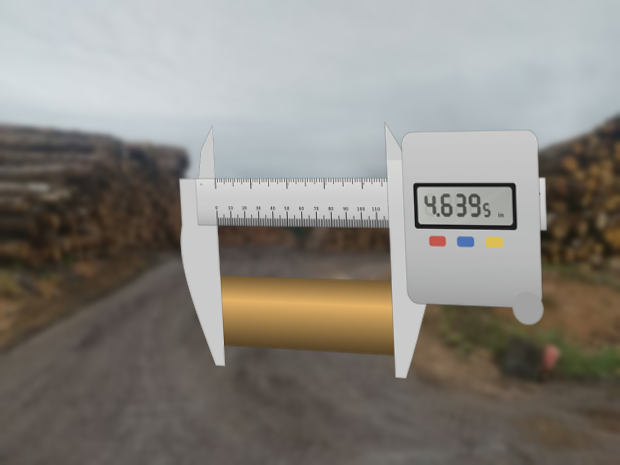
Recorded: 4.6395 (in)
